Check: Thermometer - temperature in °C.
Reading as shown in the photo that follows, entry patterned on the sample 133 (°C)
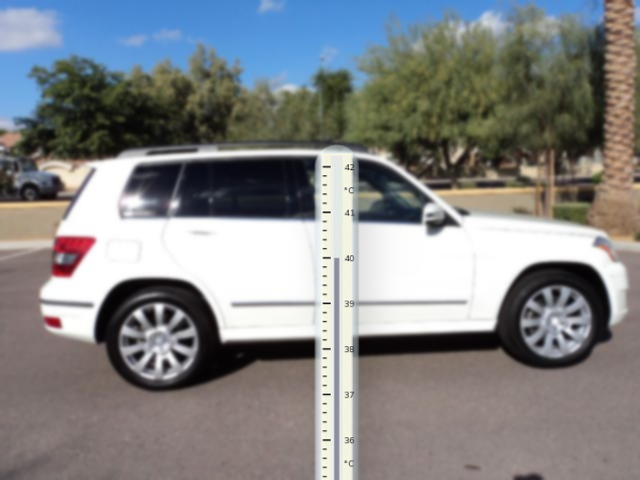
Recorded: 40 (°C)
